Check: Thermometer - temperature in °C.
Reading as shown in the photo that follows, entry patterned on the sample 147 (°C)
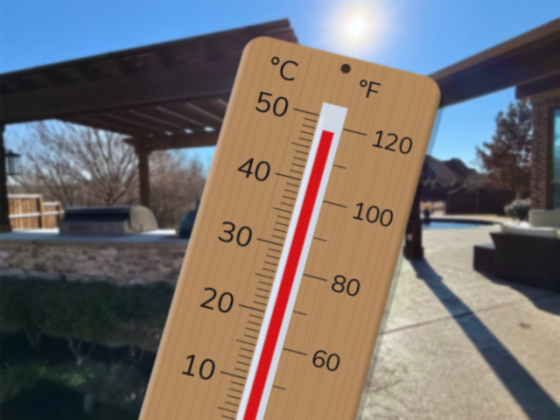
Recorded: 48 (°C)
